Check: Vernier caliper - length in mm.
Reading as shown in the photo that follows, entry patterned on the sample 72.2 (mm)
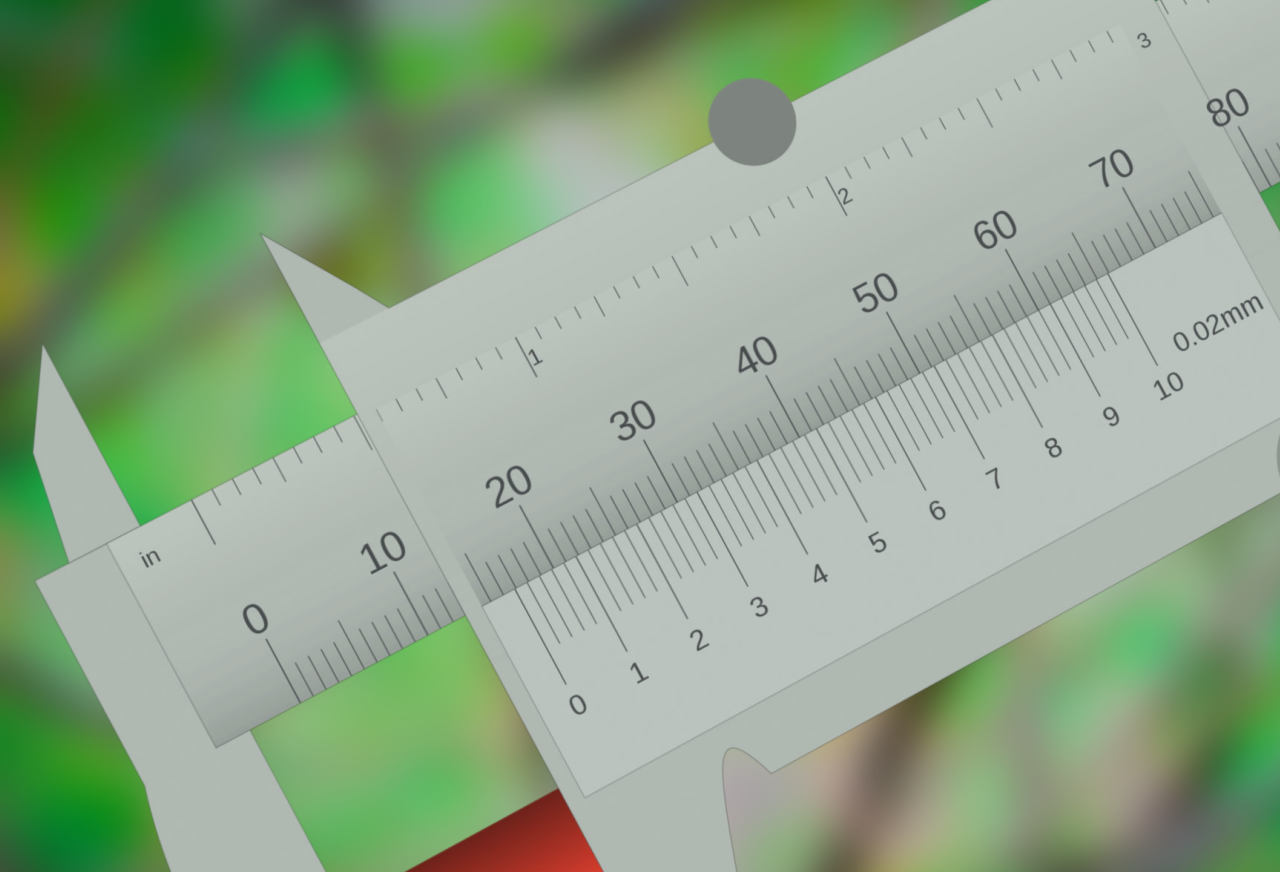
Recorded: 16.9 (mm)
